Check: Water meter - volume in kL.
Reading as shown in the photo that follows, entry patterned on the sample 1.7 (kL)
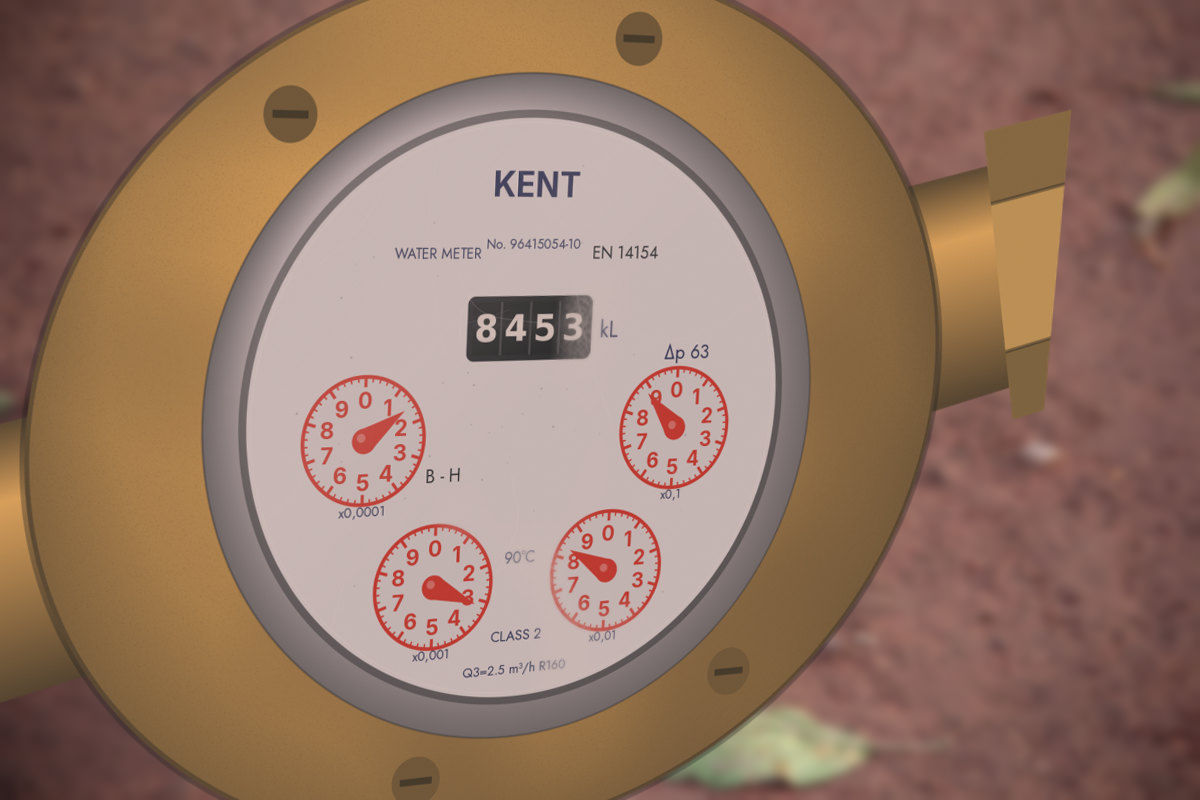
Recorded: 8453.8831 (kL)
